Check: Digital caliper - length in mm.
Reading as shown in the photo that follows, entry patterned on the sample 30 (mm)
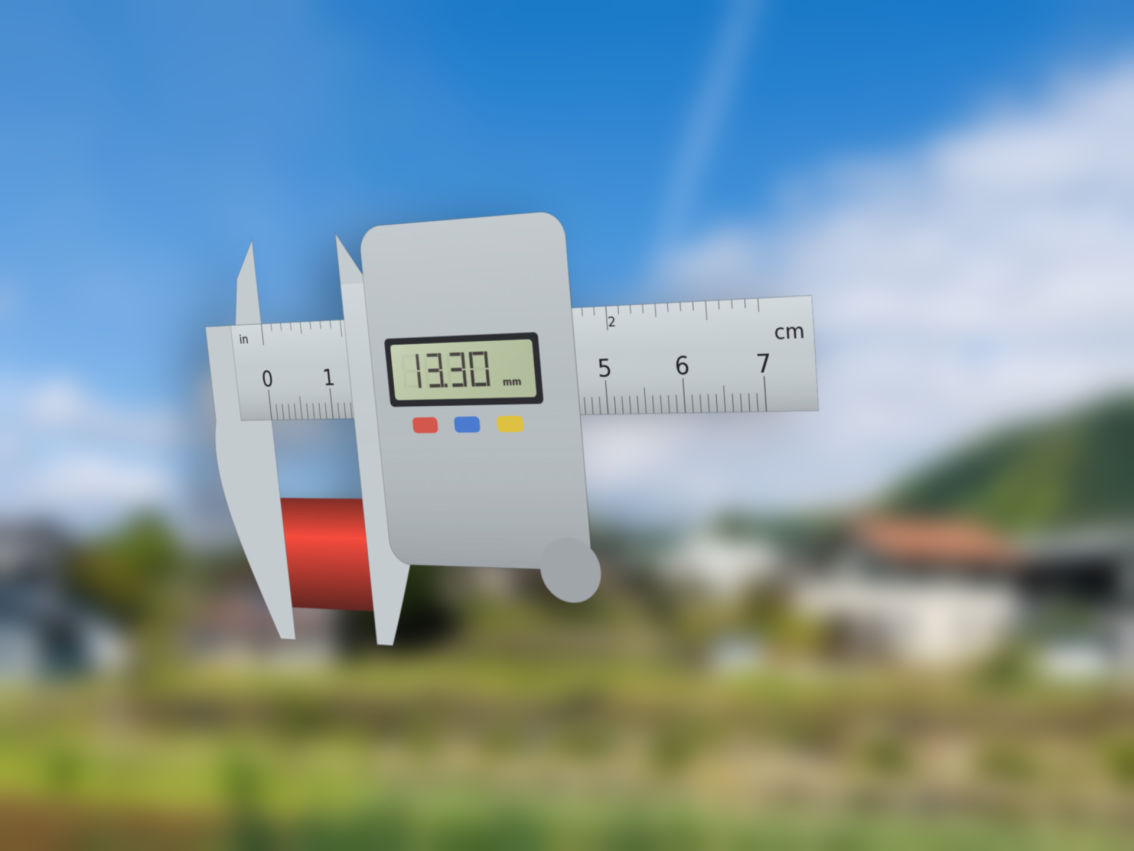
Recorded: 13.30 (mm)
